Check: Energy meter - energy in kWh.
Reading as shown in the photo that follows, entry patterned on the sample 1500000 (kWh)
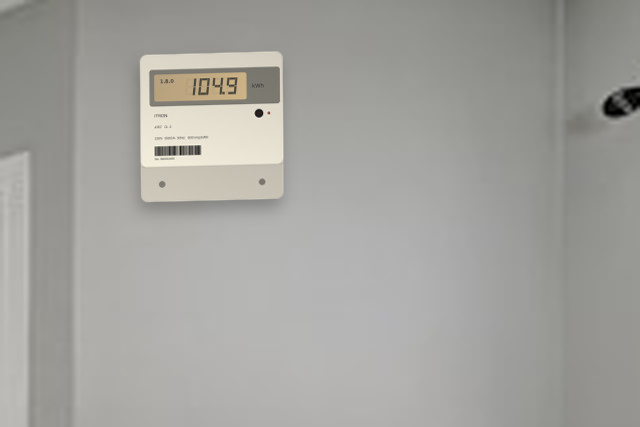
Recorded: 104.9 (kWh)
